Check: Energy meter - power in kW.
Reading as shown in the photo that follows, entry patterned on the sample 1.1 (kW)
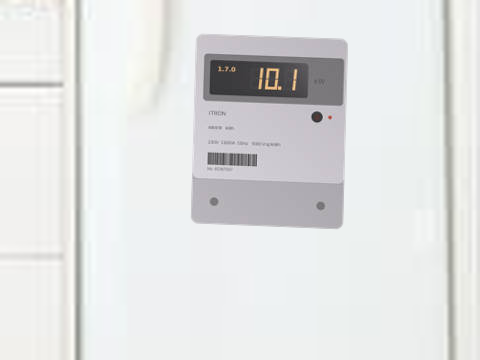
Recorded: 10.1 (kW)
